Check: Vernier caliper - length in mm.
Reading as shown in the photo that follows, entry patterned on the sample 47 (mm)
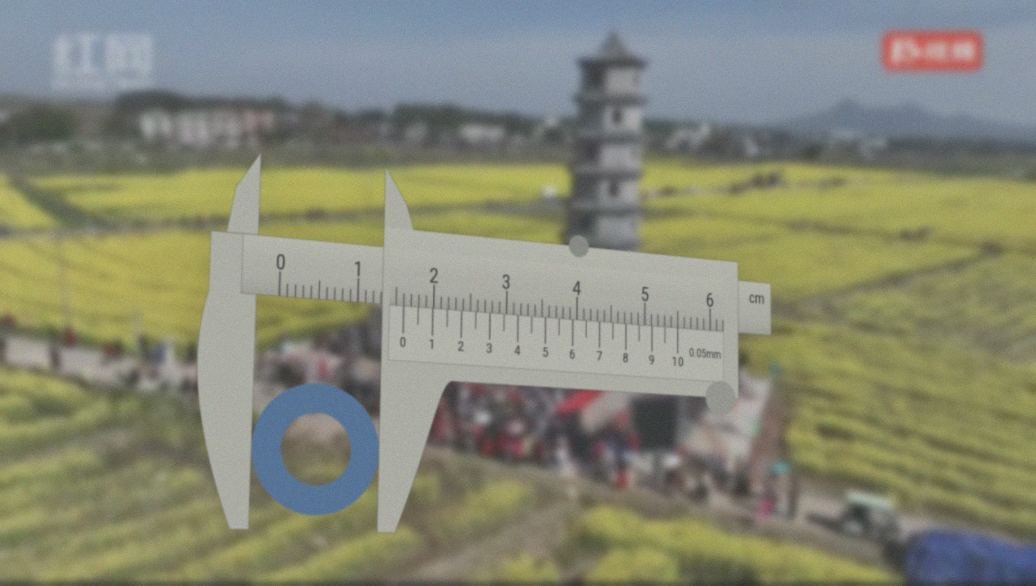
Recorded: 16.0 (mm)
